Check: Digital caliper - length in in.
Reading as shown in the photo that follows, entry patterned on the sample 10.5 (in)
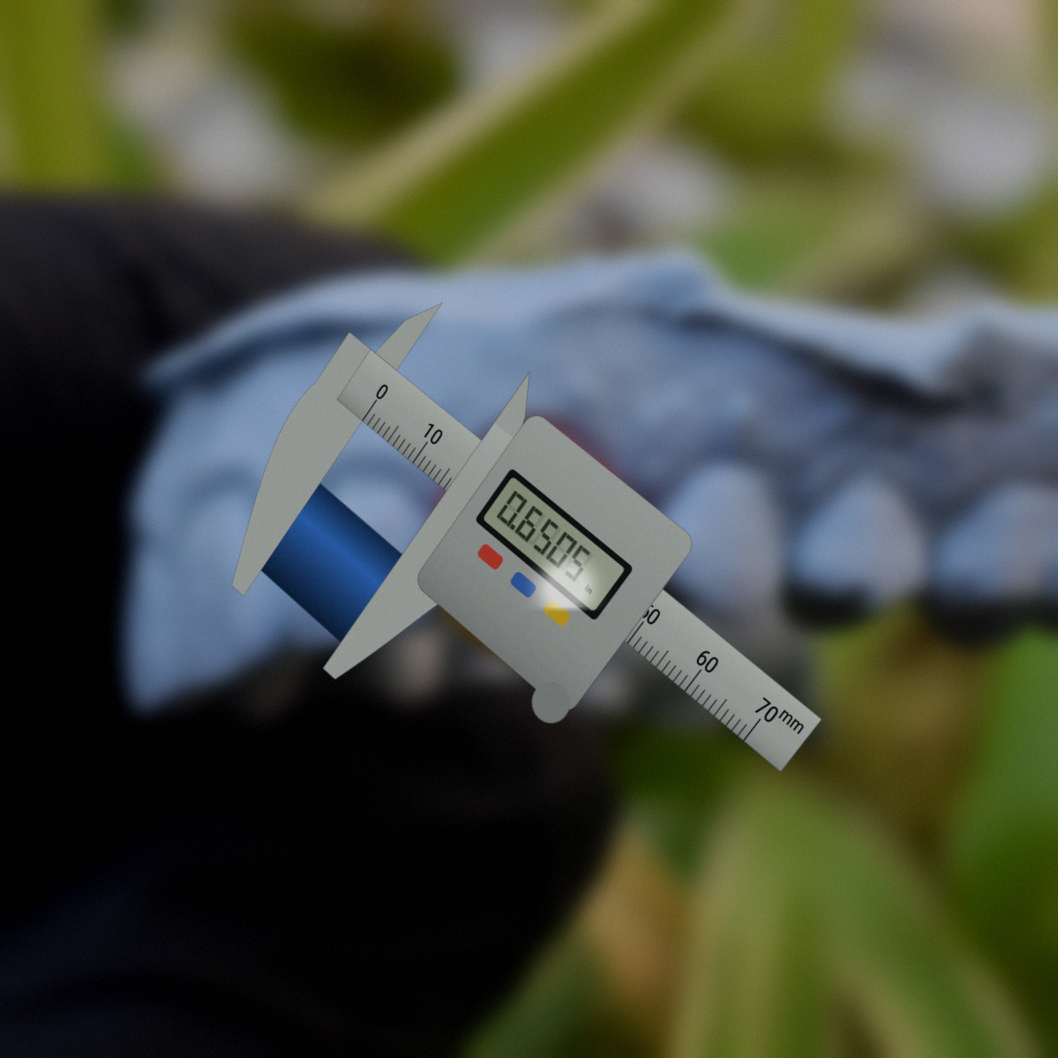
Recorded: 0.6505 (in)
